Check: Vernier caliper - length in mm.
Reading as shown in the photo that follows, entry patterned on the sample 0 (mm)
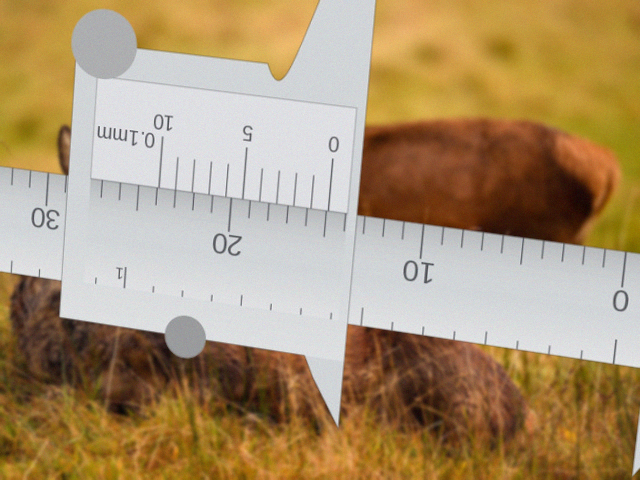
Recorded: 14.9 (mm)
